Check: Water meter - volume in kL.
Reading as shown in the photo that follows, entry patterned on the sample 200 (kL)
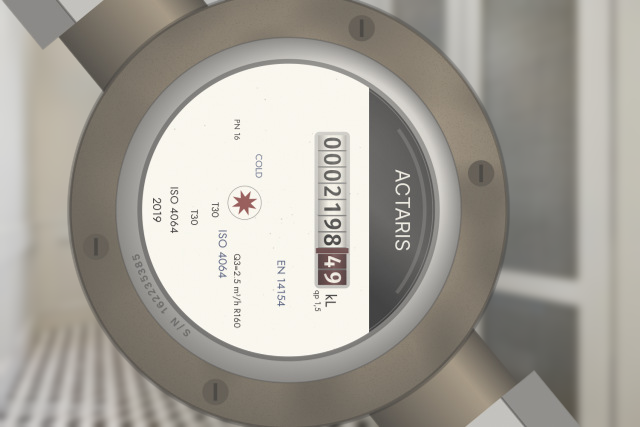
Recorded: 2198.49 (kL)
